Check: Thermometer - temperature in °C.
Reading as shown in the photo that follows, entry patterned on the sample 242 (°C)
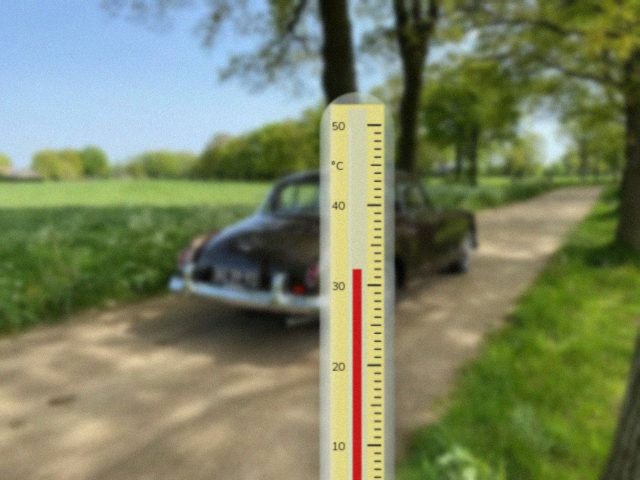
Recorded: 32 (°C)
